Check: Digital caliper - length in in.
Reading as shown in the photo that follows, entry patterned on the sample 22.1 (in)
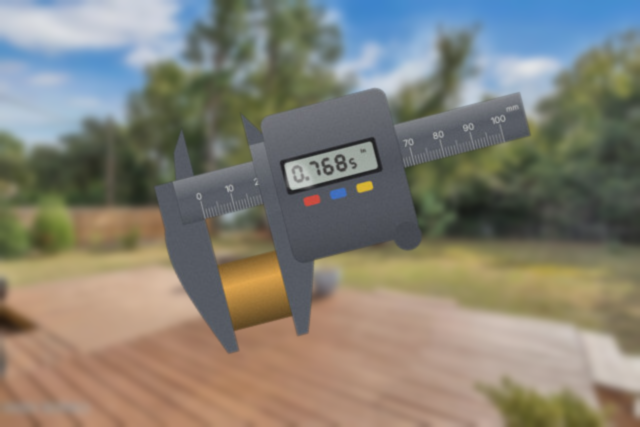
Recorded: 0.7685 (in)
